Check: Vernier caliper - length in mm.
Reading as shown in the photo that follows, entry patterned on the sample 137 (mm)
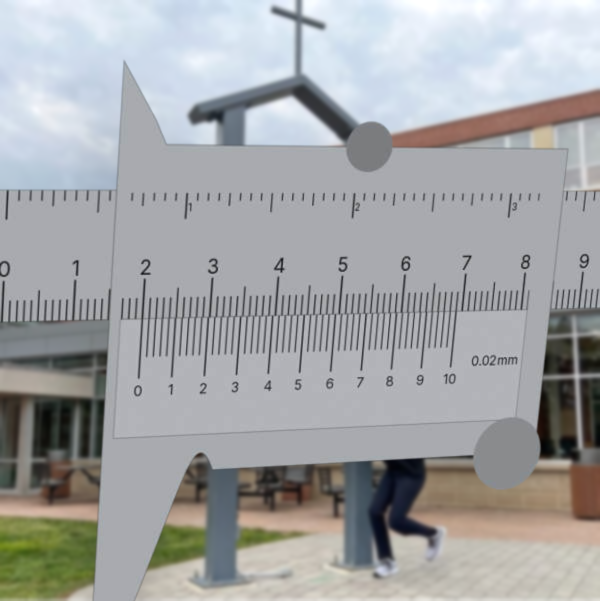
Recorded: 20.0 (mm)
